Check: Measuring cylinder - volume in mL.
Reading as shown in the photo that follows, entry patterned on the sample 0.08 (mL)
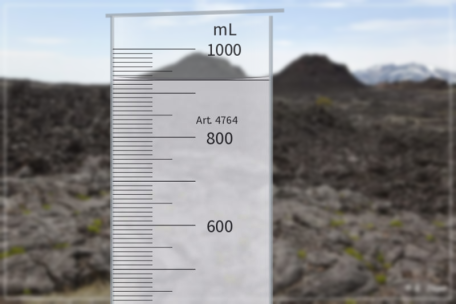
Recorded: 930 (mL)
